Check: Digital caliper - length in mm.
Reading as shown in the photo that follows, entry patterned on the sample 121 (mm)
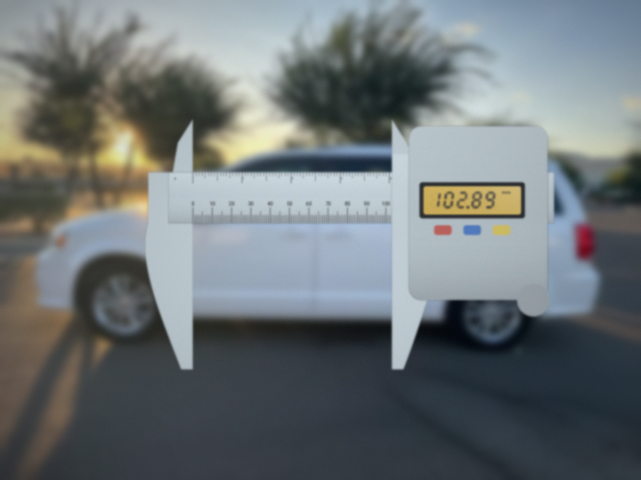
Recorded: 102.89 (mm)
